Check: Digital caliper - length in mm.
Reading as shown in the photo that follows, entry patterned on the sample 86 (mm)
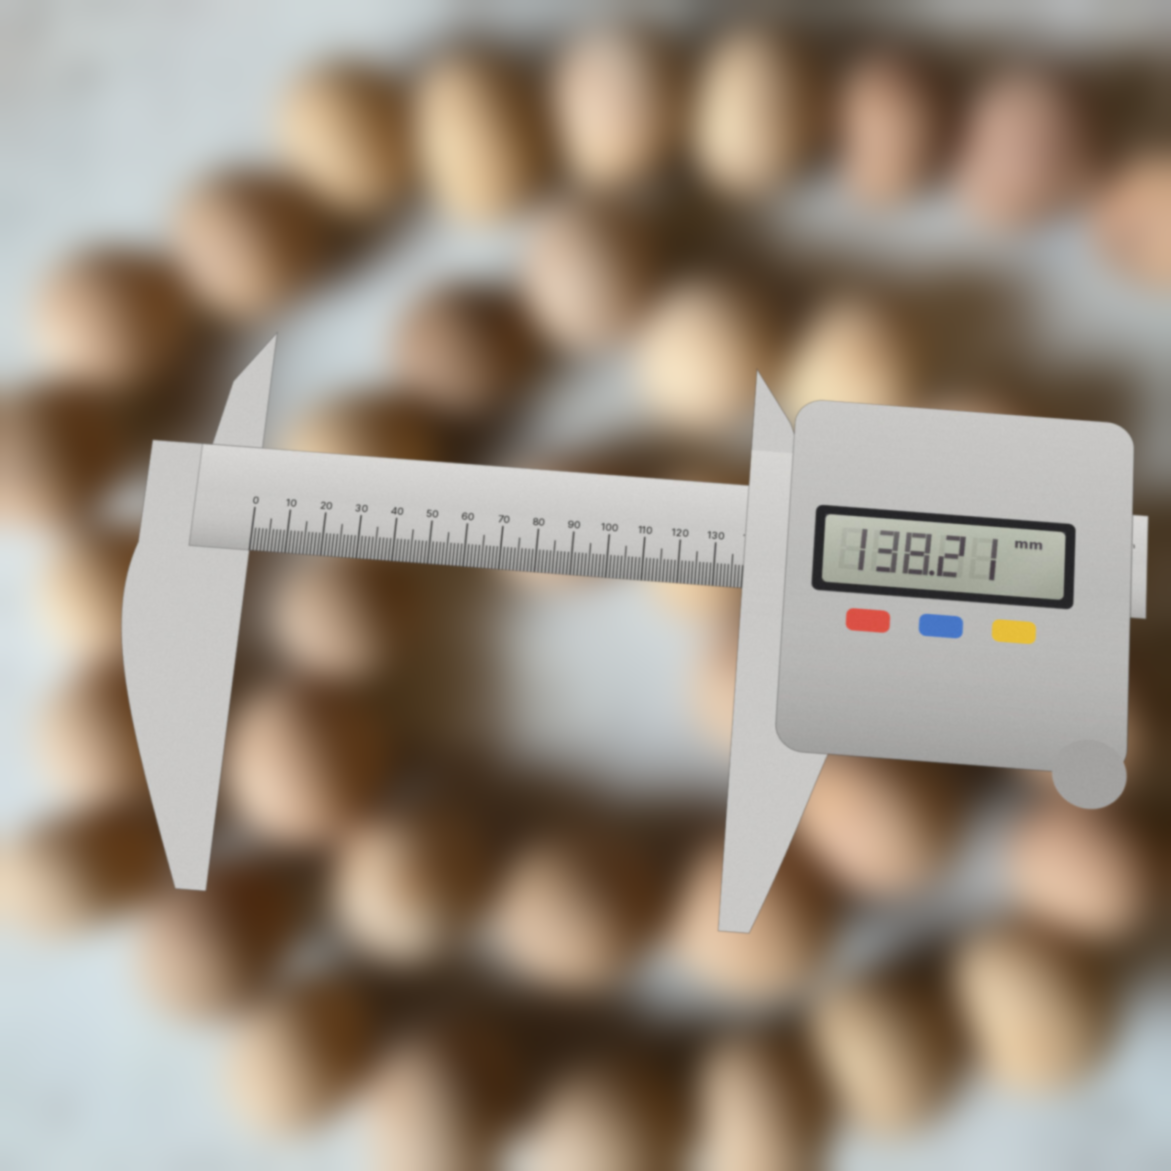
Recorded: 138.21 (mm)
